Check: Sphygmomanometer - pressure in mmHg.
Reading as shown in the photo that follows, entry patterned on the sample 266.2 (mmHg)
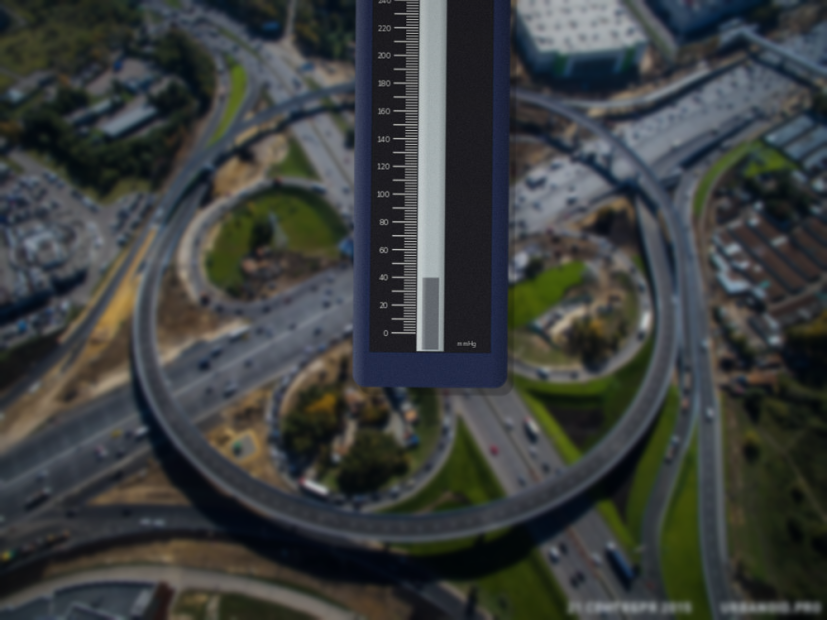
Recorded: 40 (mmHg)
